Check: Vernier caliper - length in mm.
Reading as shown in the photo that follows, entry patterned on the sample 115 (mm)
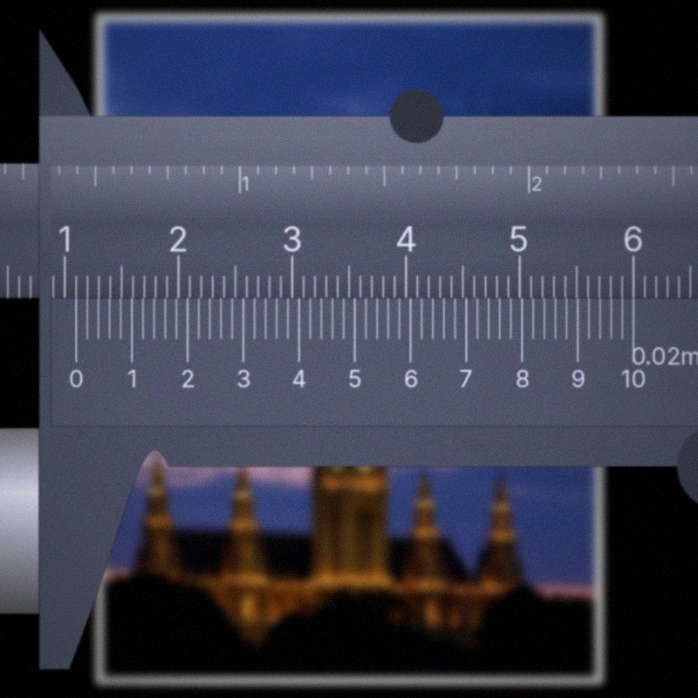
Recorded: 11.0 (mm)
